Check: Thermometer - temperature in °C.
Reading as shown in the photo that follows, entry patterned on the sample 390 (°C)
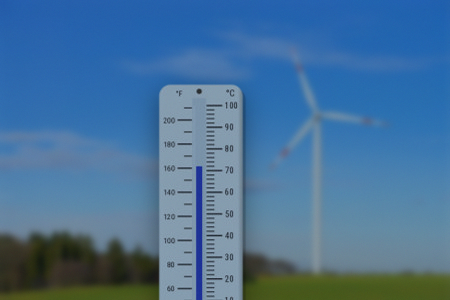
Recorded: 72 (°C)
